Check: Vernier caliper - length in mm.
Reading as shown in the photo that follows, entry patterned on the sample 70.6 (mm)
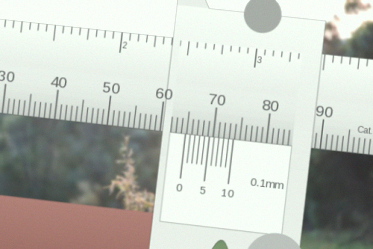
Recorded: 64.8 (mm)
